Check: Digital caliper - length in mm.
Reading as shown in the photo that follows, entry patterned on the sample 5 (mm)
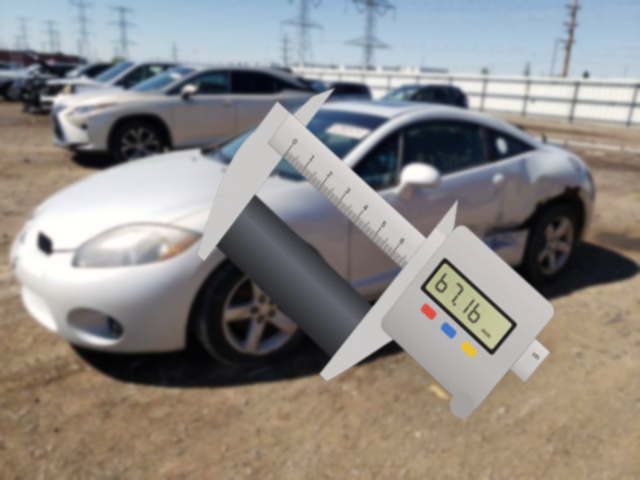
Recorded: 67.16 (mm)
